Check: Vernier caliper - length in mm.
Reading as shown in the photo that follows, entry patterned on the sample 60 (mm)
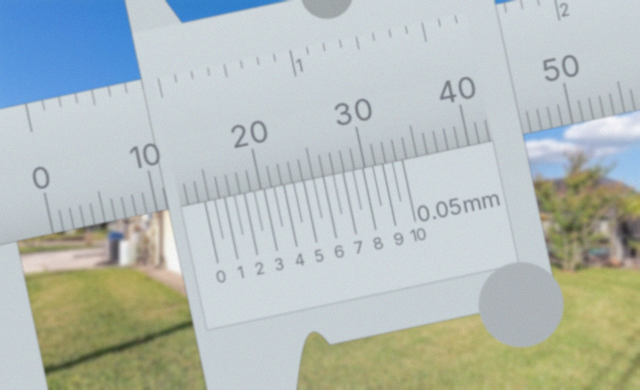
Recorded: 14.6 (mm)
